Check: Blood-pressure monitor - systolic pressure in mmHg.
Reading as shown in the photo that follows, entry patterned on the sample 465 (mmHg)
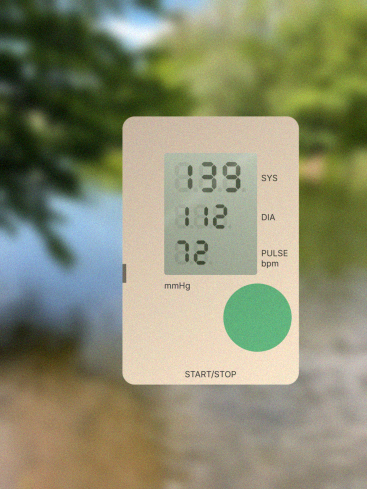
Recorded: 139 (mmHg)
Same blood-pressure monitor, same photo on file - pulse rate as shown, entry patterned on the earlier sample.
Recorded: 72 (bpm)
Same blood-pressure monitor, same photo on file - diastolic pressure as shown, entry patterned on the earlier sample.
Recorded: 112 (mmHg)
